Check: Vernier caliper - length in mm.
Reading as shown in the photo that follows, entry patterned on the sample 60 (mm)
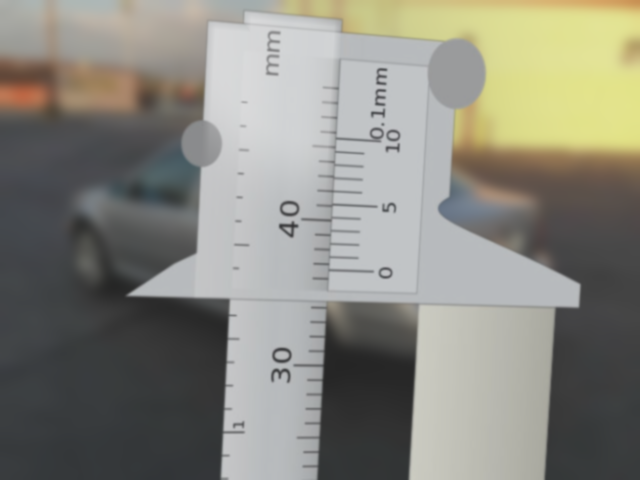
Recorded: 36.6 (mm)
